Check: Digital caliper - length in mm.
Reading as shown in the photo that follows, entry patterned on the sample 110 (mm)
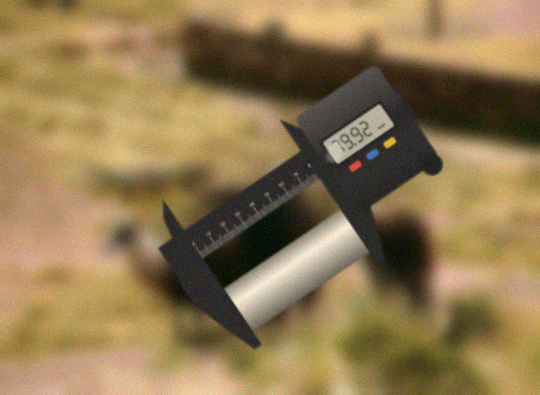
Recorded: 79.92 (mm)
